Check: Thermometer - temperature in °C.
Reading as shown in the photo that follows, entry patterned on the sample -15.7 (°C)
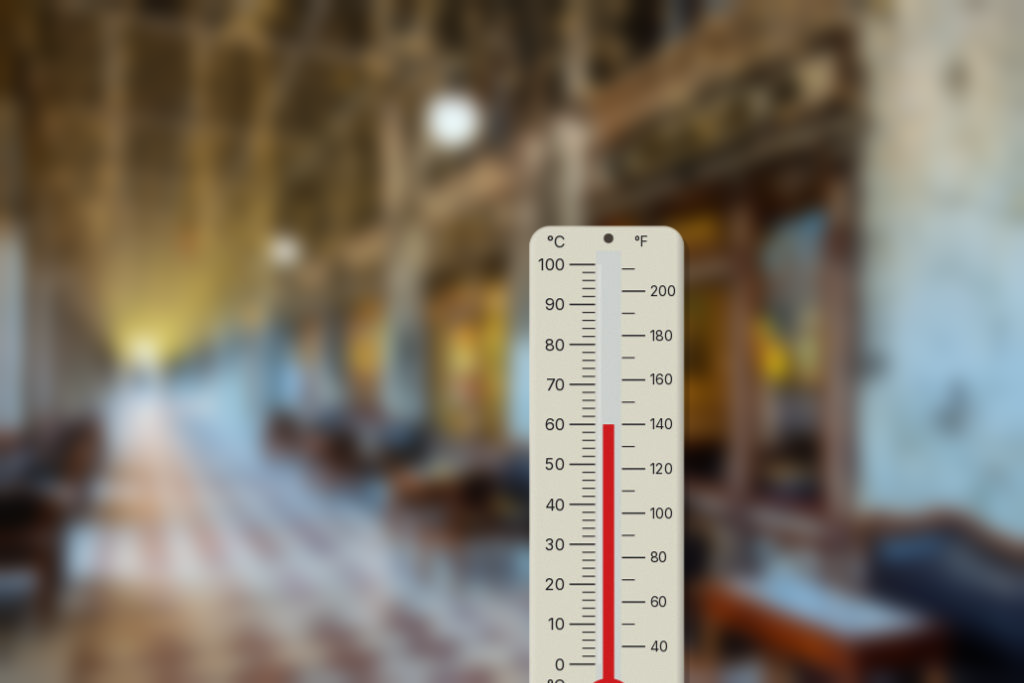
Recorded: 60 (°C)
